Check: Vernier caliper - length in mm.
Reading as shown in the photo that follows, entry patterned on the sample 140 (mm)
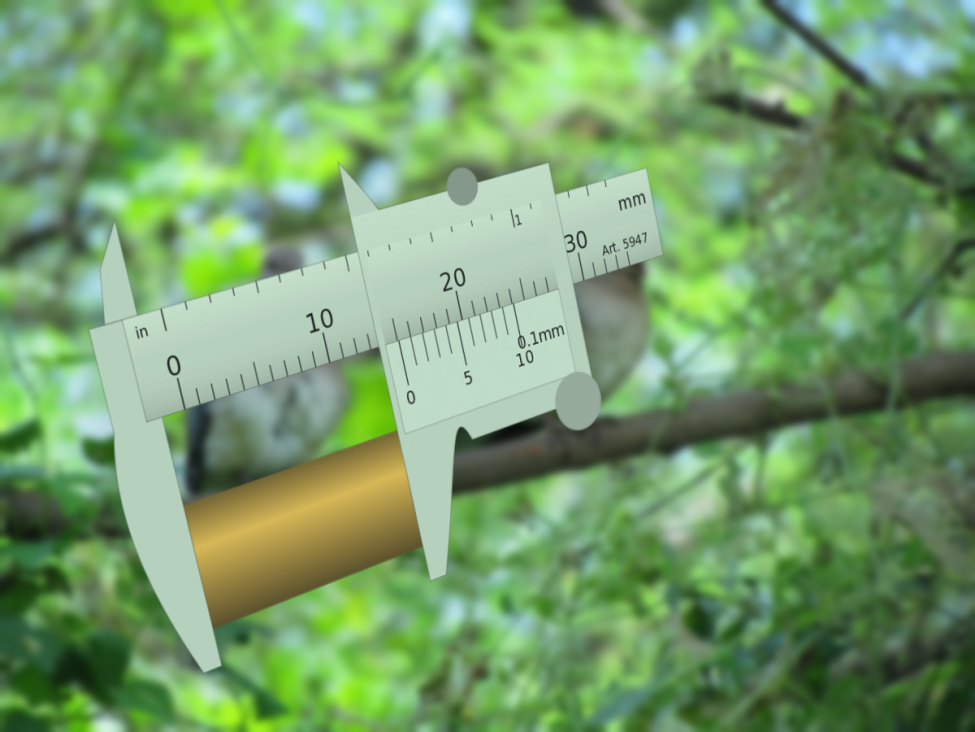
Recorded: 15.1 (mm)
